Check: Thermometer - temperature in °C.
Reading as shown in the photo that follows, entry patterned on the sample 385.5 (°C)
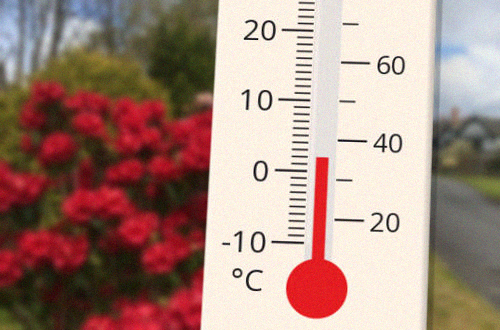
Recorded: 2 (°C)
